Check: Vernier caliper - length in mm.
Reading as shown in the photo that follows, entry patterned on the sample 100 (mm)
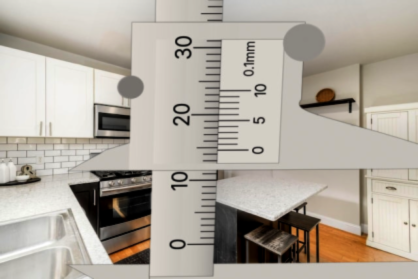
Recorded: 14.6 (mm)
